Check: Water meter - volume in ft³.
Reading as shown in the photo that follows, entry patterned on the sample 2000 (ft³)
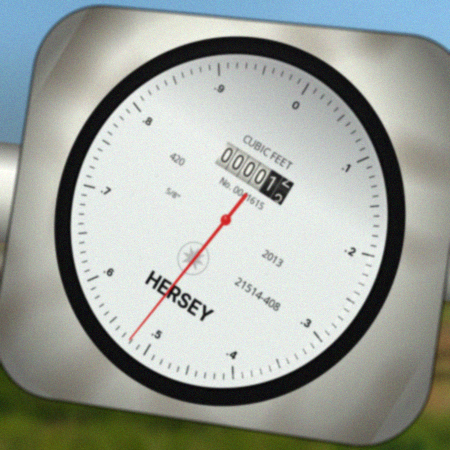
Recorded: 12.52 (ft³)
